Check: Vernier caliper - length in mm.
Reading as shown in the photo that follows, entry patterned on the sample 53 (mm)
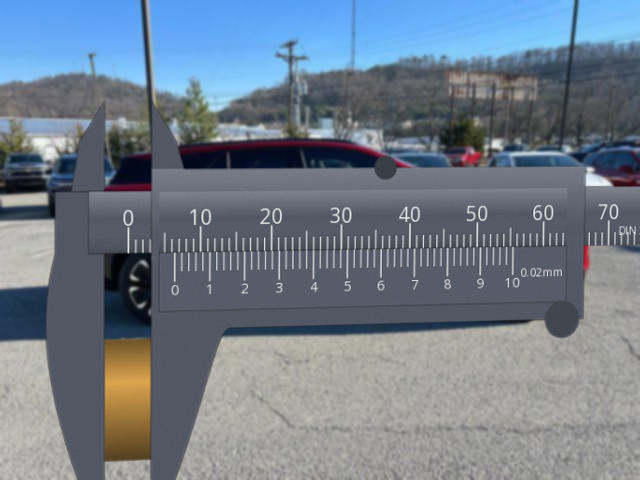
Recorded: 6.4 (mm)
